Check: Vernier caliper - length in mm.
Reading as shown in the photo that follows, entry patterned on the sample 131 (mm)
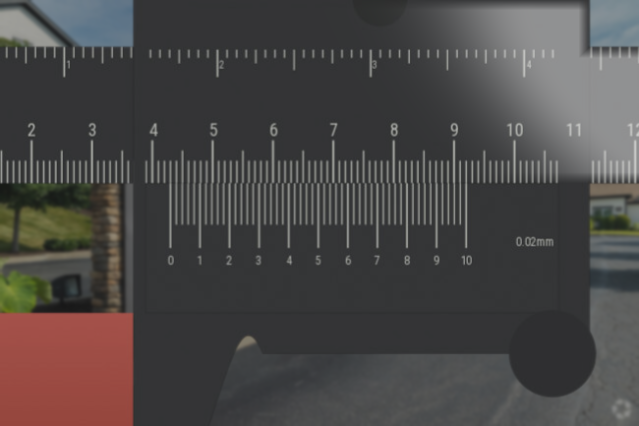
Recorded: 43.0 (mm)
